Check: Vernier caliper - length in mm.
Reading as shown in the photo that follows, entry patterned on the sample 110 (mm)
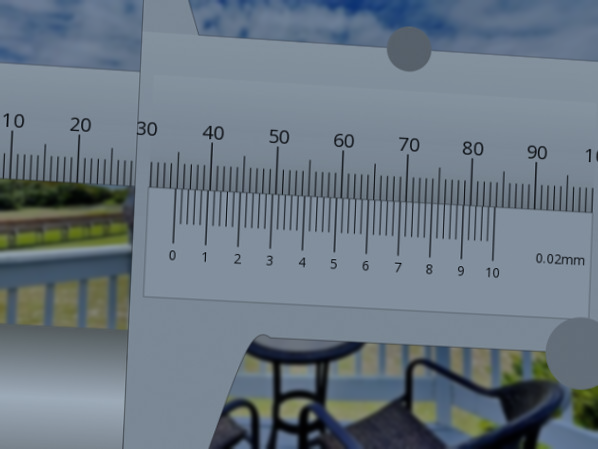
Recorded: 34.8 (mm)
